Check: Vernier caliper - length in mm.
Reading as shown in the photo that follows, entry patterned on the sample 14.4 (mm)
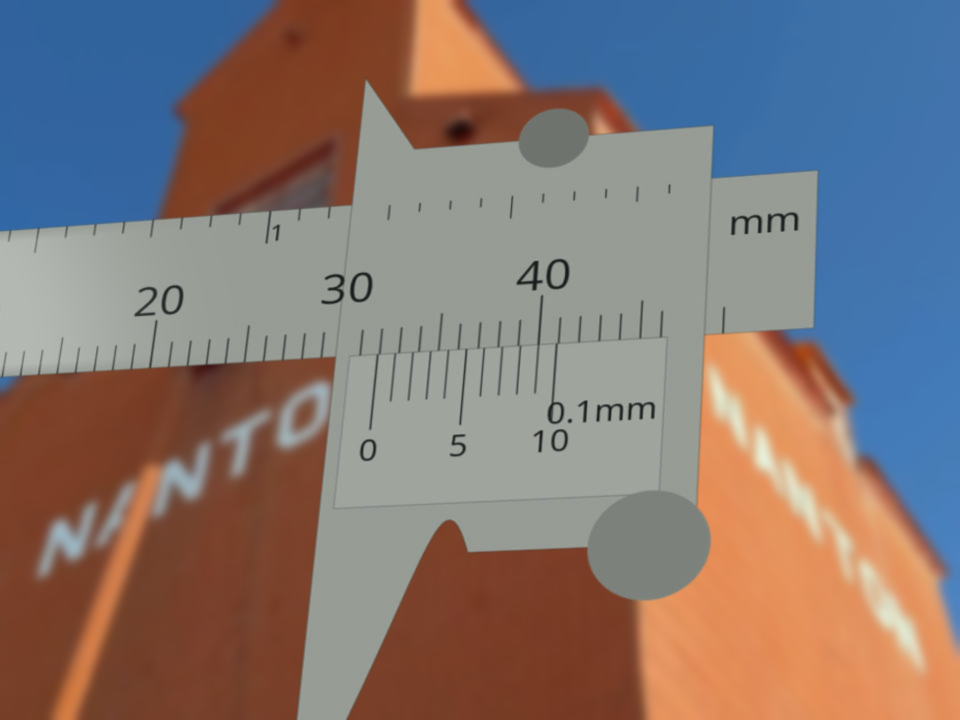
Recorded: 31.9 (mm)
